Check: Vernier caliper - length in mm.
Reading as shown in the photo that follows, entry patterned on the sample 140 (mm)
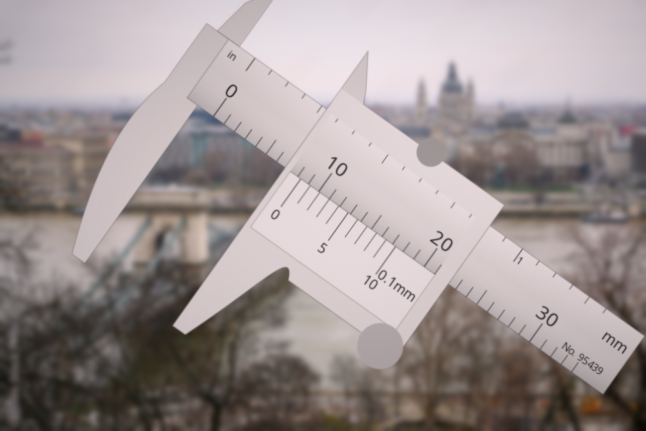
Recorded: 8.3 (mm)
